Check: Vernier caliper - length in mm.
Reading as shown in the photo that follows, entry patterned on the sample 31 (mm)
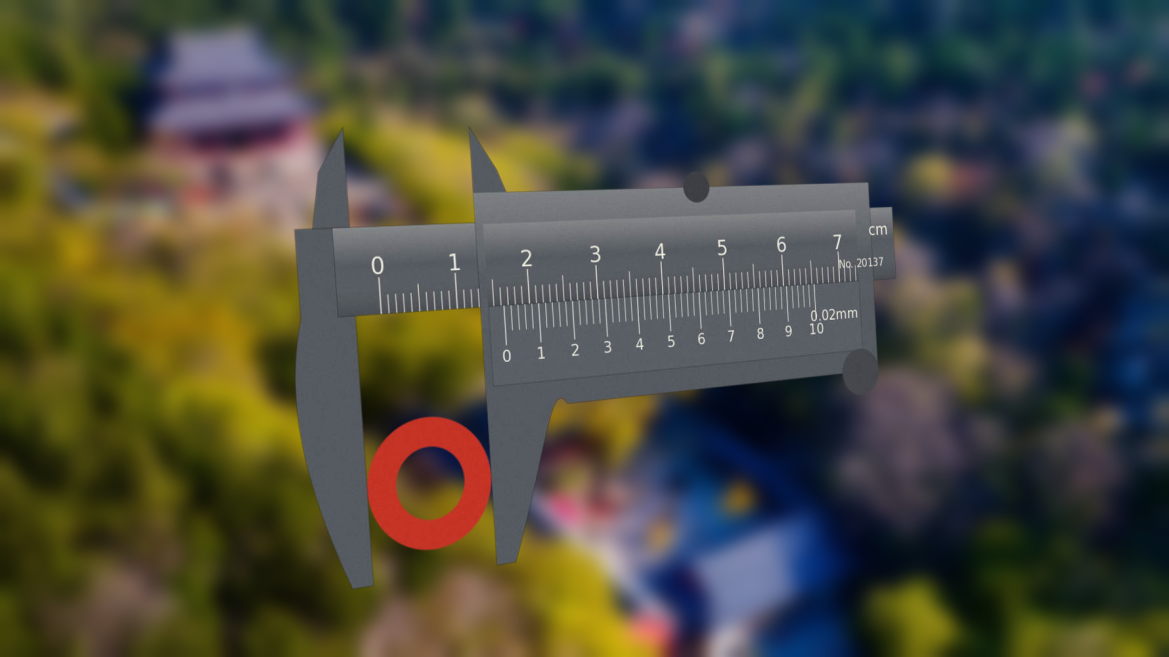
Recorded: 16.4 (mm)
